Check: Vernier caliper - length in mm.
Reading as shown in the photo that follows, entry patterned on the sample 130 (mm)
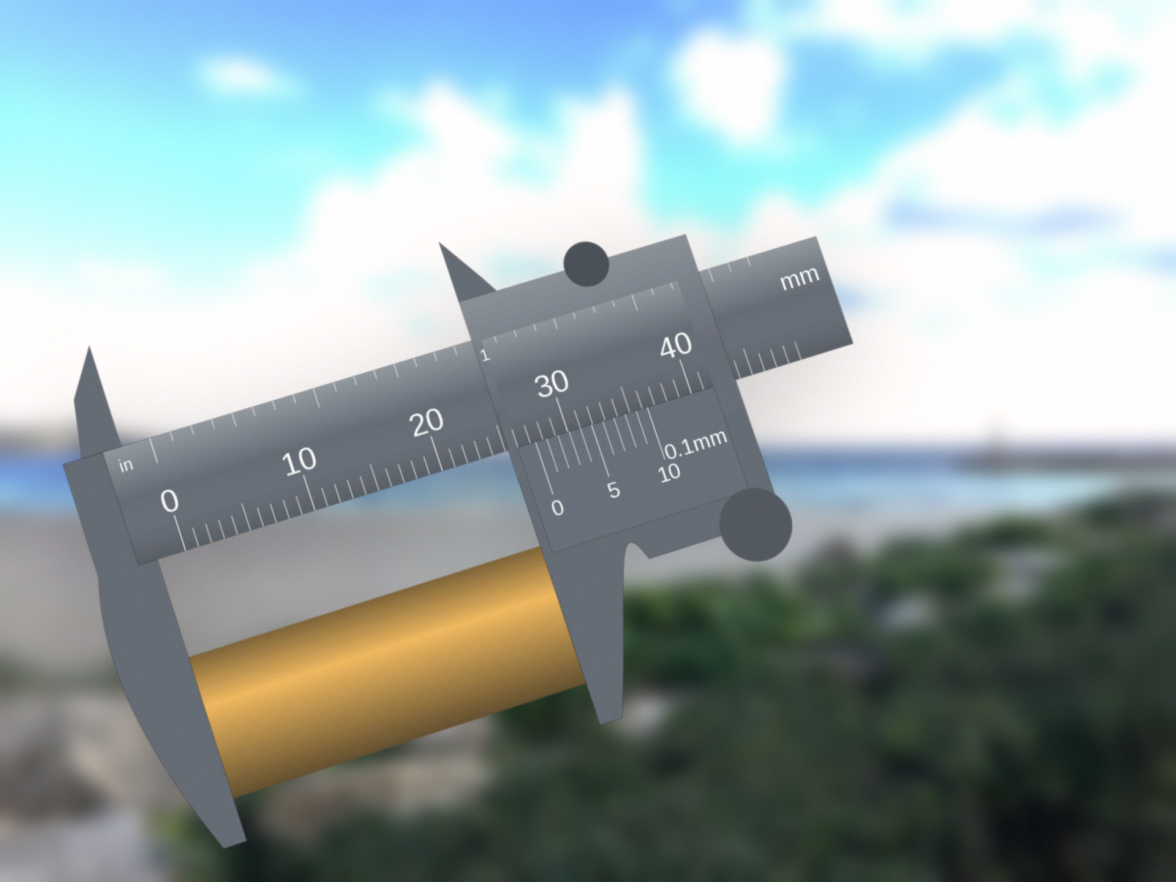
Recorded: 27.4 (mm)
